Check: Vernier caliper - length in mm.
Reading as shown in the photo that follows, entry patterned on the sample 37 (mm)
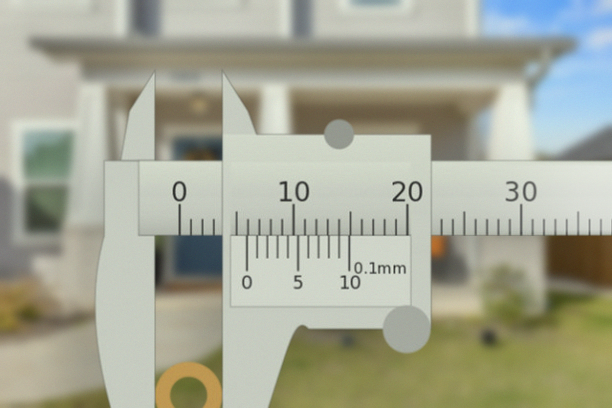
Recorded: 5.9 (mm)
